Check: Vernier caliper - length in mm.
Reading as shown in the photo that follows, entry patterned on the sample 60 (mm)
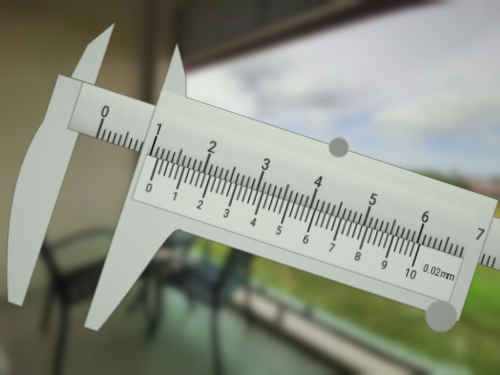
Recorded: 11.5 (mm)
